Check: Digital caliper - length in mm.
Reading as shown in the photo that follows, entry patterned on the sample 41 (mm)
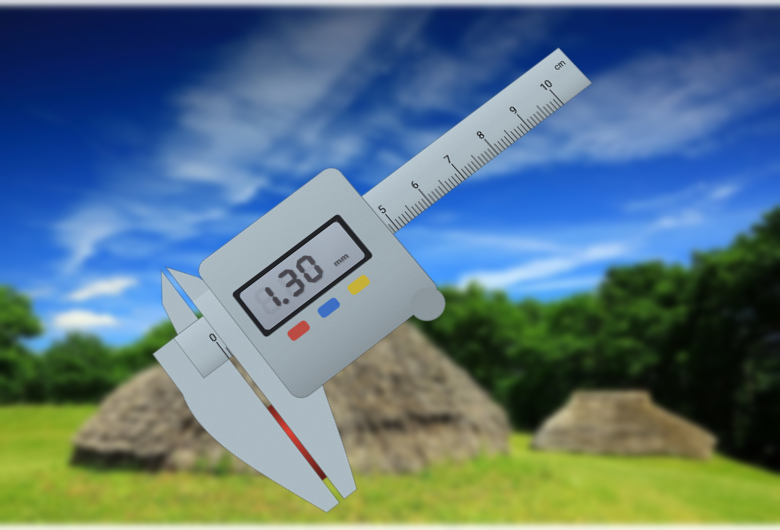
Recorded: 1.30 (mm)
